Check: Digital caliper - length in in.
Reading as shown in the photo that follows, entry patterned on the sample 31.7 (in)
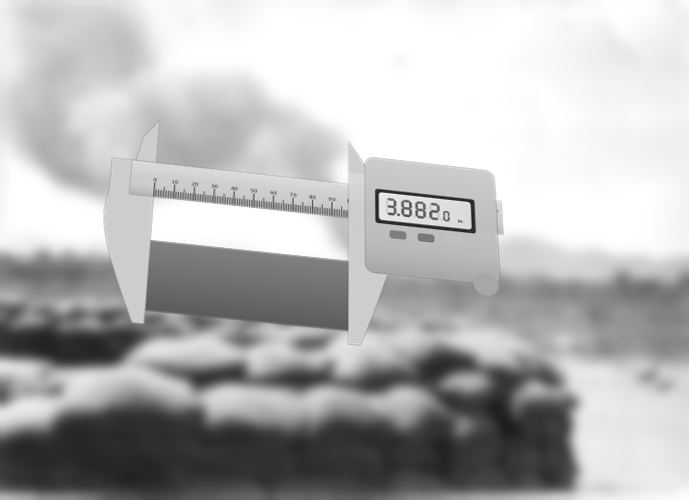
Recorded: 3.8820 (in)
